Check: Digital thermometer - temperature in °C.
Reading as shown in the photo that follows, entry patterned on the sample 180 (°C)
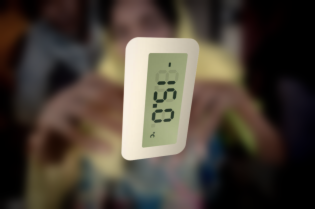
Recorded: -15.0 (°C)
